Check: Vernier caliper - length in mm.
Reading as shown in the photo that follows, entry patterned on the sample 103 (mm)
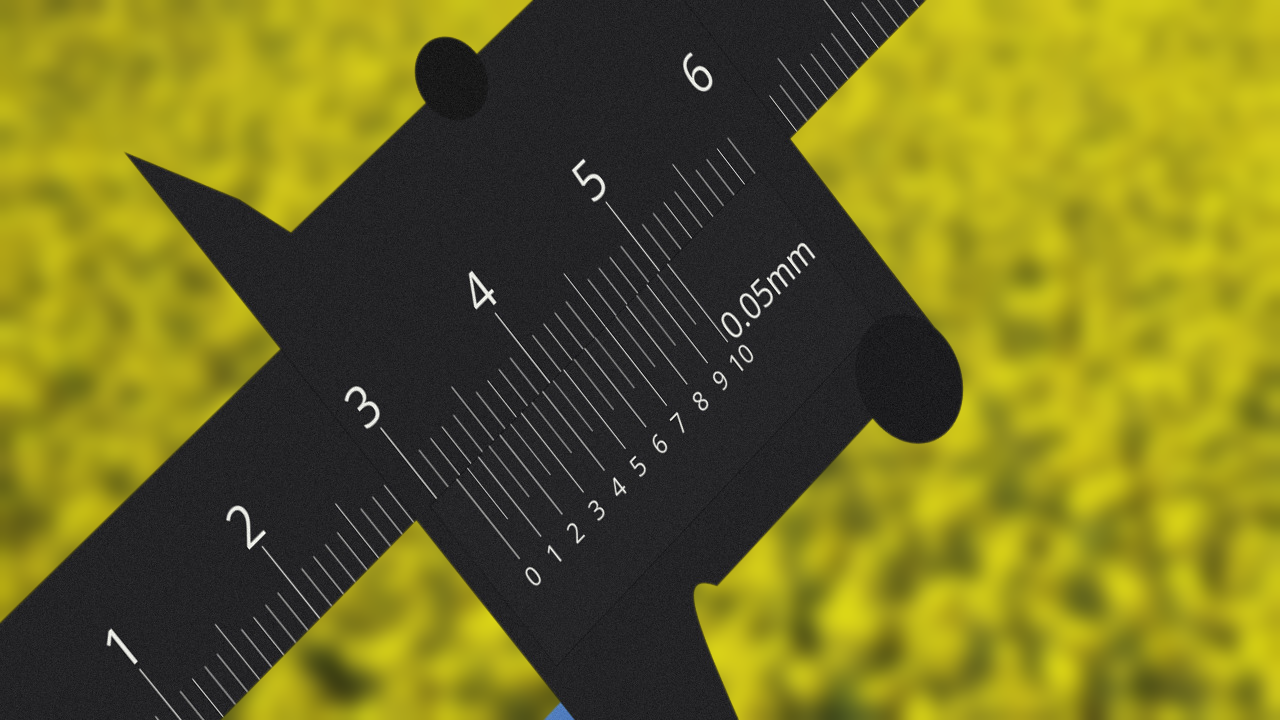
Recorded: 31.7 (mm)
